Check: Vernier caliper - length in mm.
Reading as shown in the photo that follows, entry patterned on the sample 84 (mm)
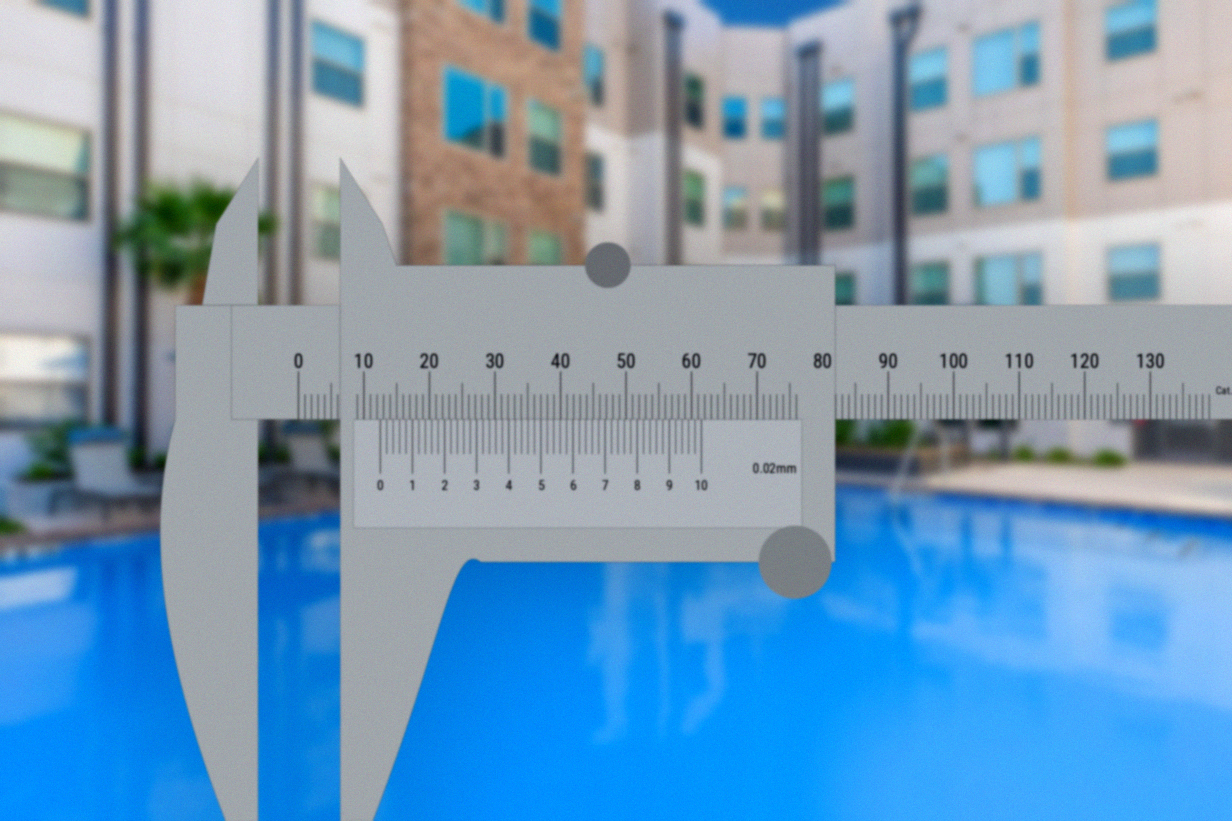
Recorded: 12.5 (mm)
